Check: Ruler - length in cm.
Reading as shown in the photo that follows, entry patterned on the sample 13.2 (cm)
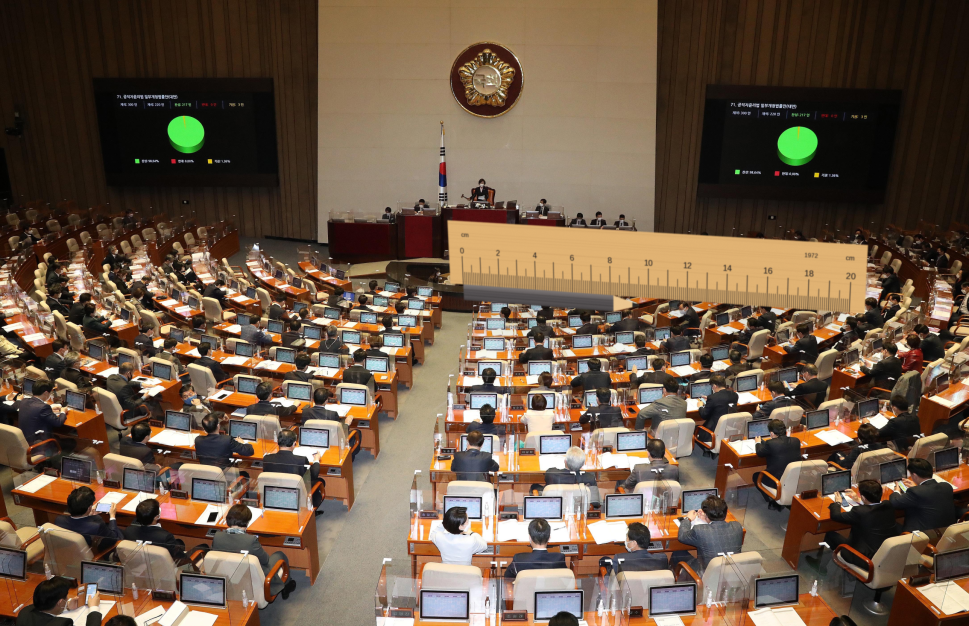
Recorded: 9.5 (cm)
